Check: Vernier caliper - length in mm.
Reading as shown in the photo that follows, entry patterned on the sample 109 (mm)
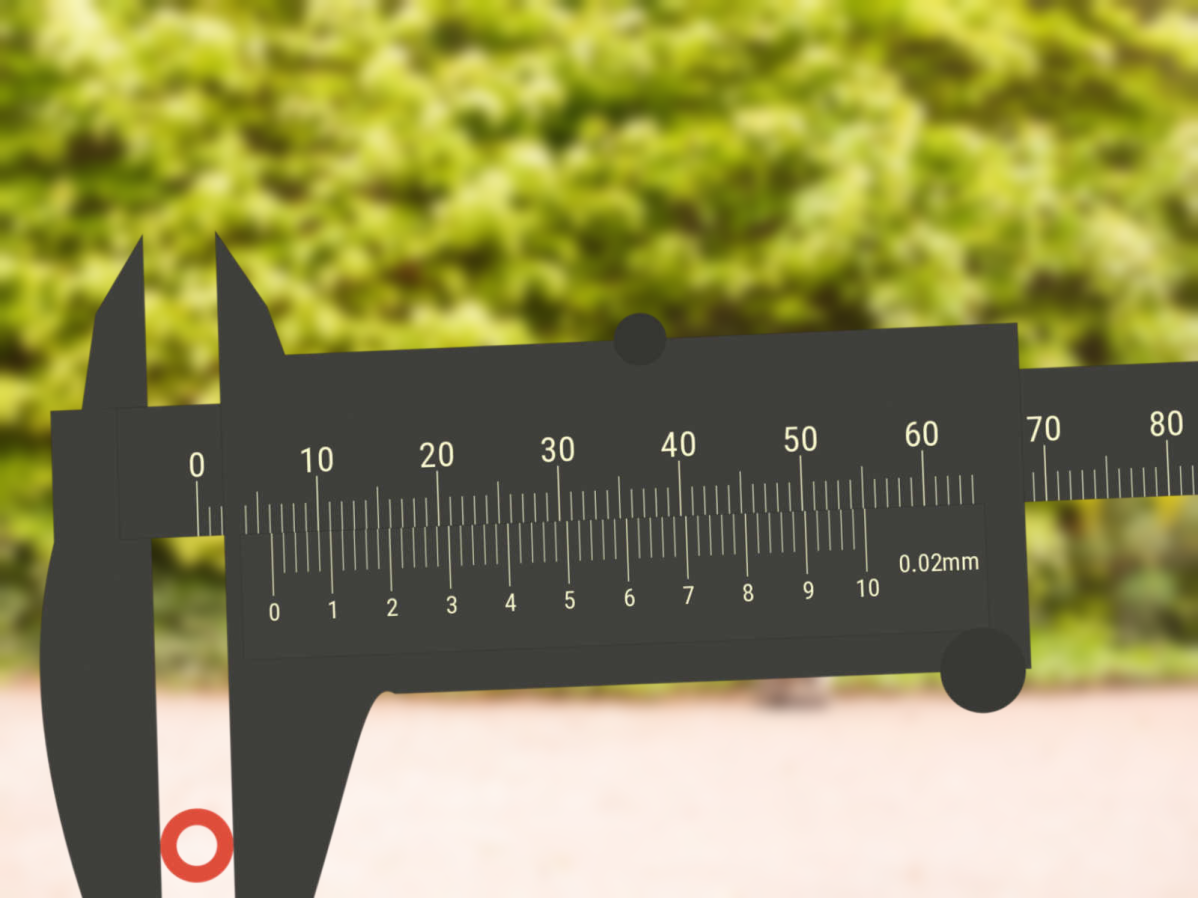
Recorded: 6.1 (mm)
